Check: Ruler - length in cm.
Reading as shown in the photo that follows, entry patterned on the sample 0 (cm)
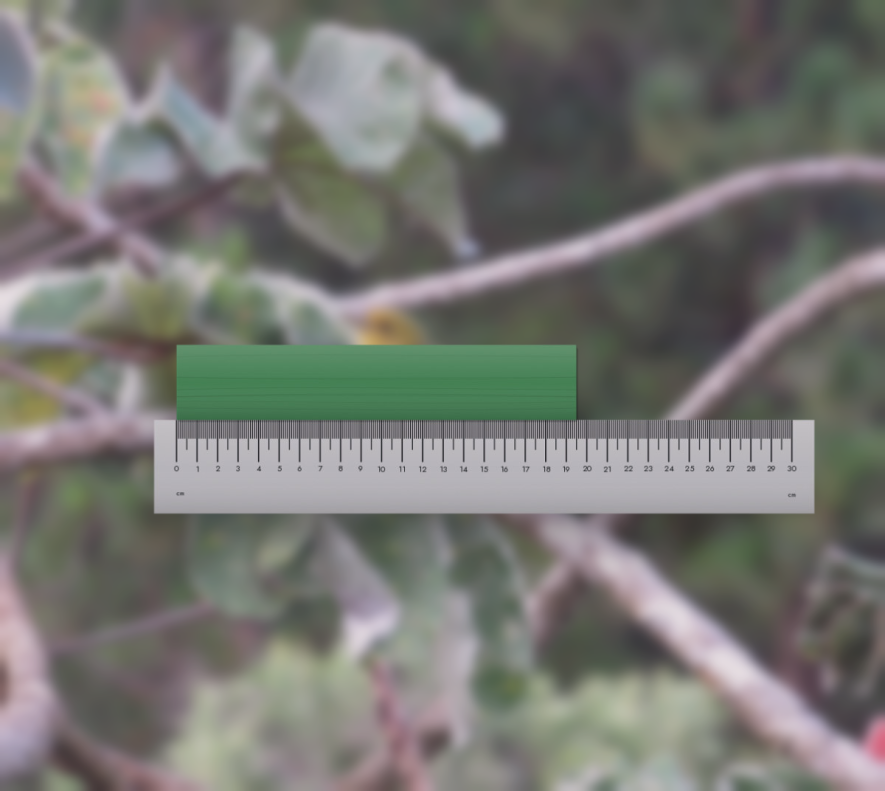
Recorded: 19.5 (cm)
